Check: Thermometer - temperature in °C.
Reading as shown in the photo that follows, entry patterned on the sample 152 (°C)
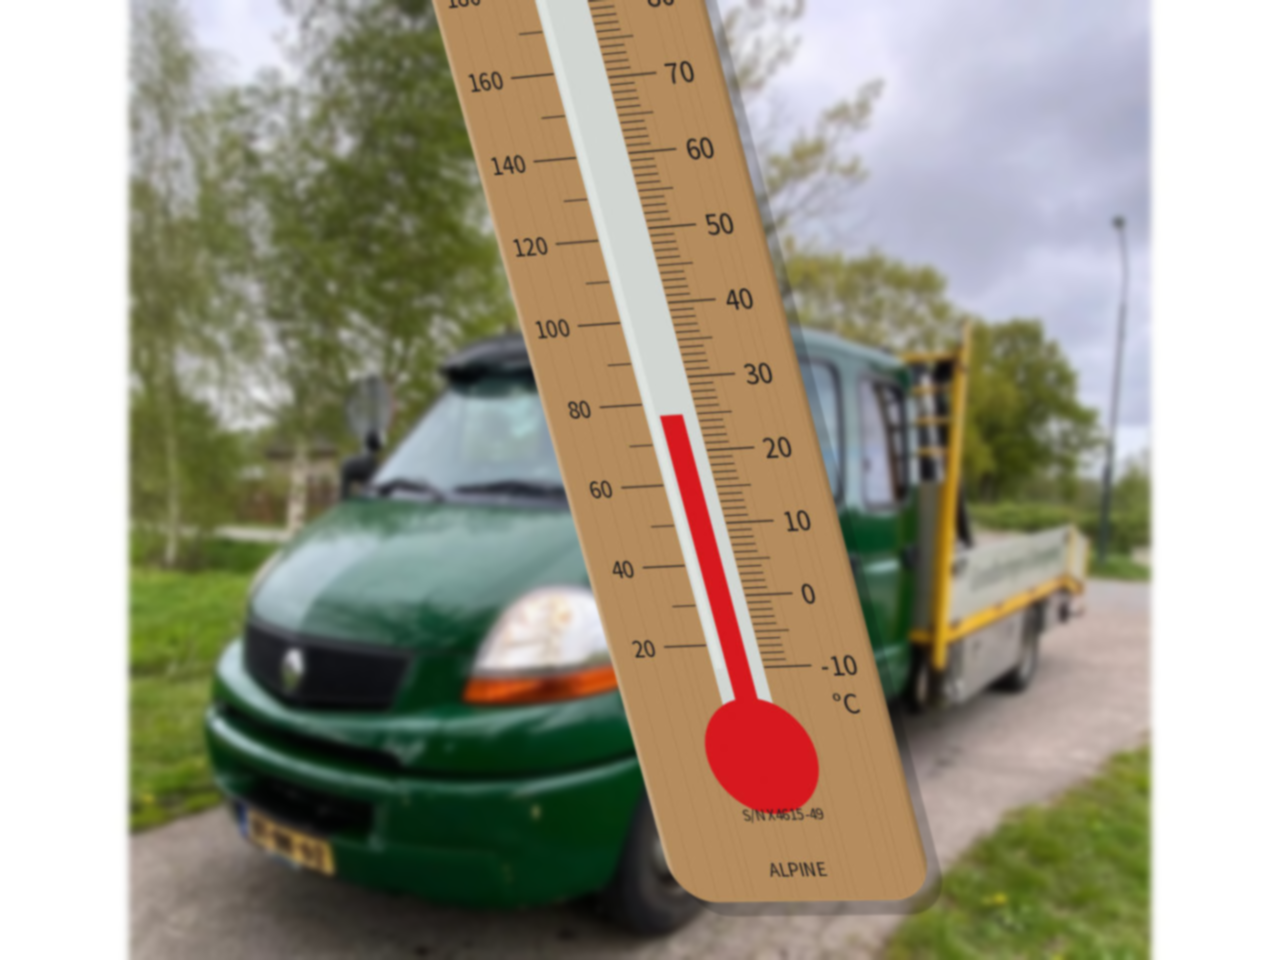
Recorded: 25 (°C)
